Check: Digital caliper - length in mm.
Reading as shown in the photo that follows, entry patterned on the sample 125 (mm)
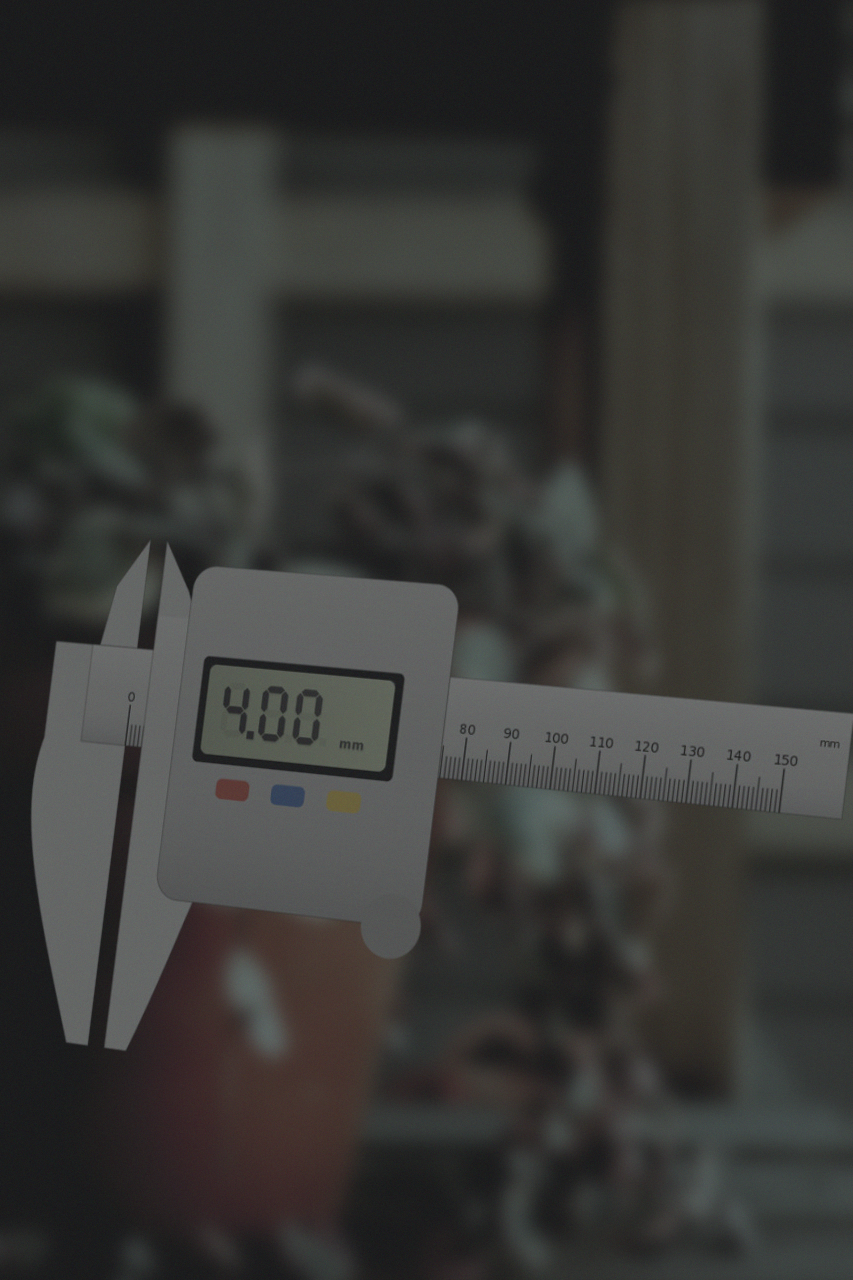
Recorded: 4.00 (mm)
